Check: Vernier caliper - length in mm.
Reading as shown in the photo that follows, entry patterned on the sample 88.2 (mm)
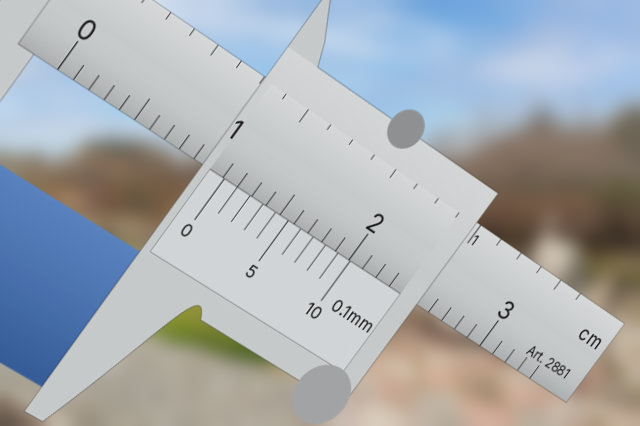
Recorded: 11.1 (mm)
